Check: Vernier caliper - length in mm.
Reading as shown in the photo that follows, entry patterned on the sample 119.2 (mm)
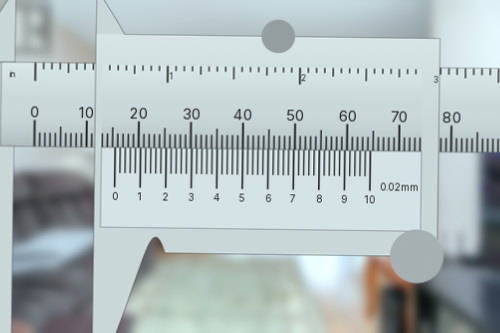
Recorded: 15.5 (mm)
